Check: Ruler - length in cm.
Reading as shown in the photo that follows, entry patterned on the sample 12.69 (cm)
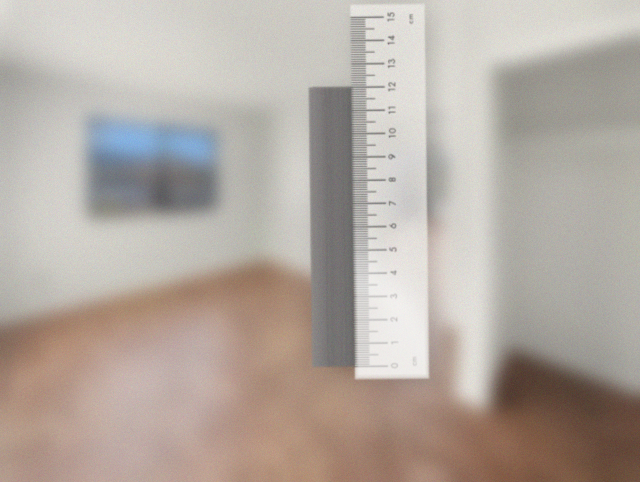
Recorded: 12 (cm)
